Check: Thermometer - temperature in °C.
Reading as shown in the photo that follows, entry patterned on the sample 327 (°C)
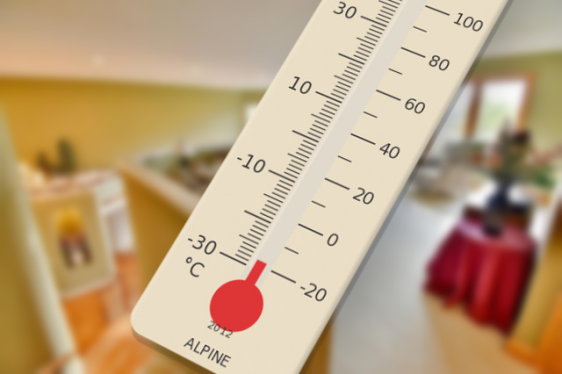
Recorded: -28 (°C)
